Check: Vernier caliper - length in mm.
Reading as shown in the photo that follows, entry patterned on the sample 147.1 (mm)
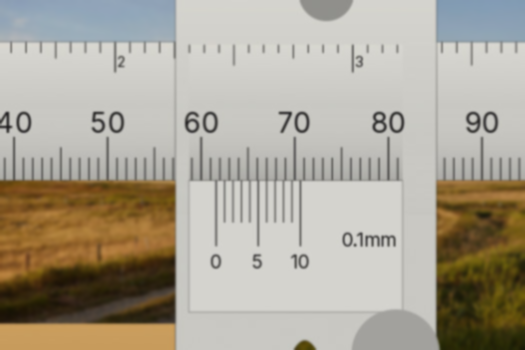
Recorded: 61.6 (mm)
